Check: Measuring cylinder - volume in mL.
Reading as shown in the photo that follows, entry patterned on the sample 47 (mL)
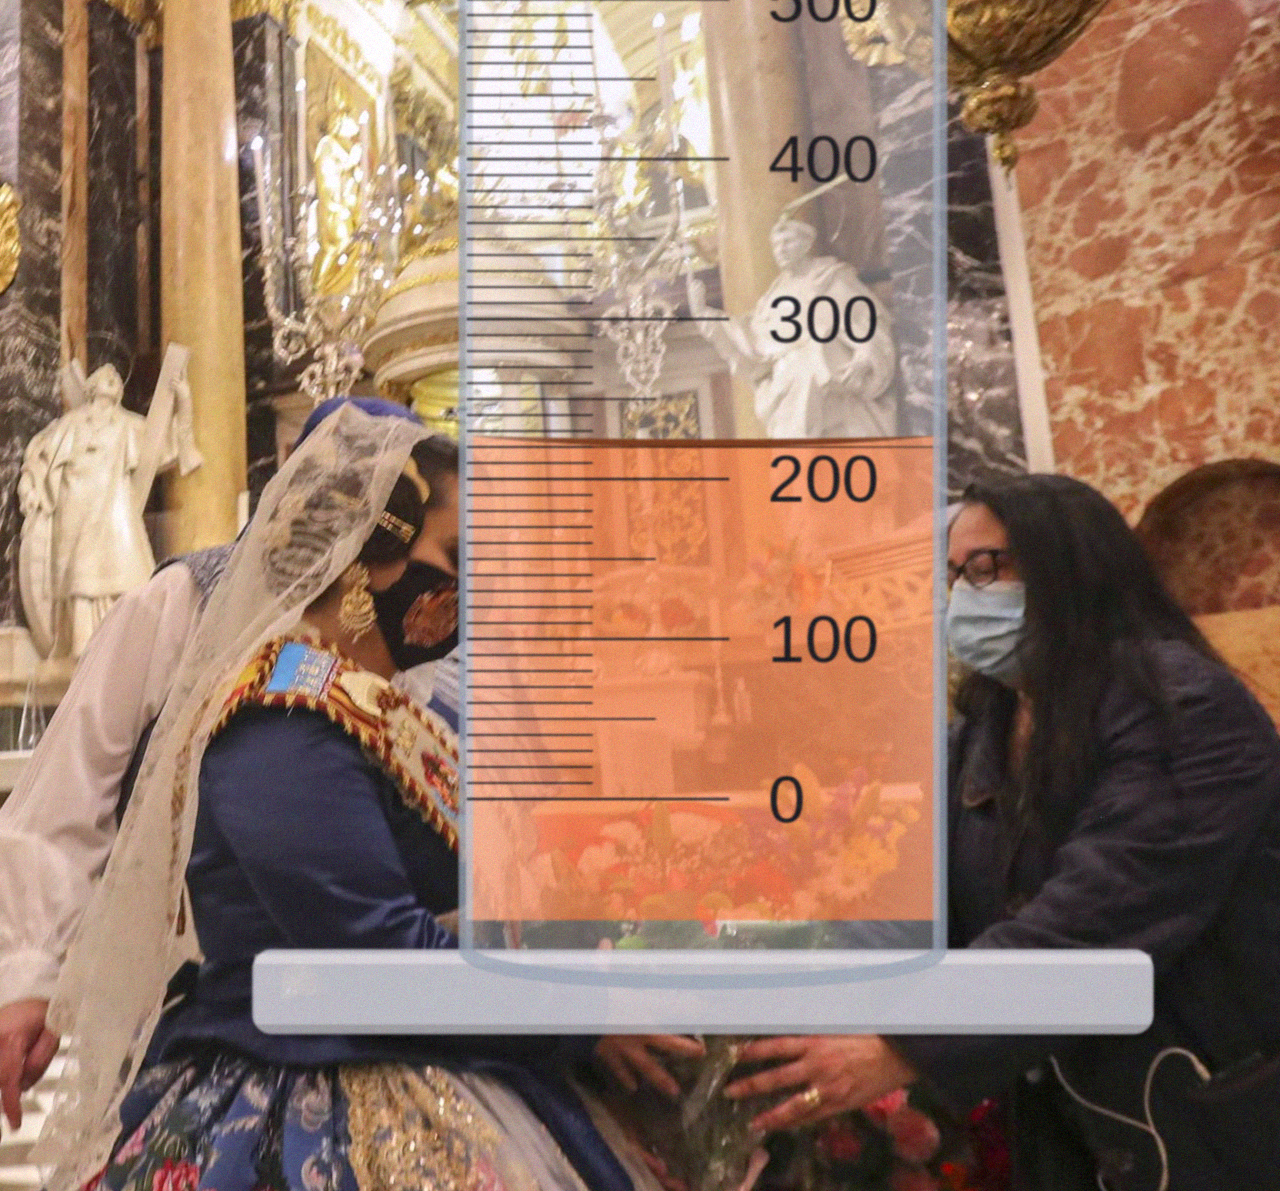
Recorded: 220 (mL)
